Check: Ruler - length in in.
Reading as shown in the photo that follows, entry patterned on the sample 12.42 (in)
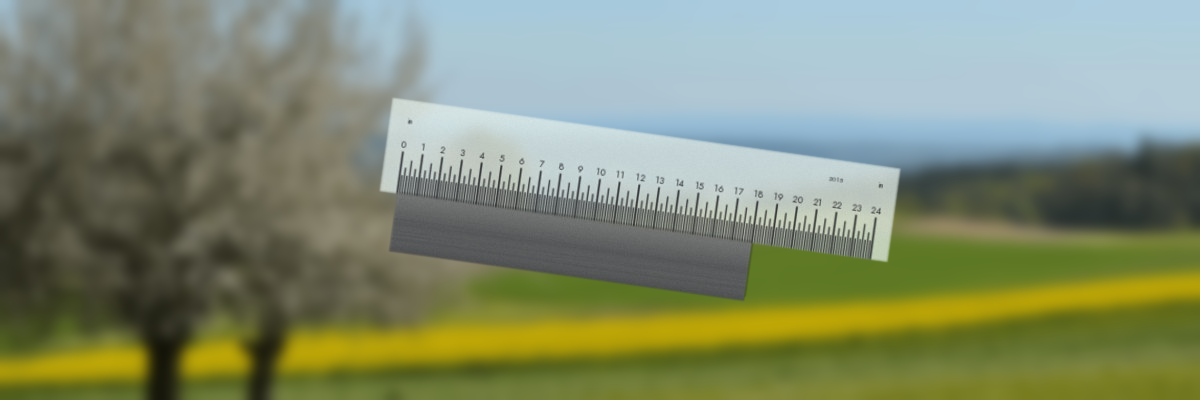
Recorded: 18 (in)
